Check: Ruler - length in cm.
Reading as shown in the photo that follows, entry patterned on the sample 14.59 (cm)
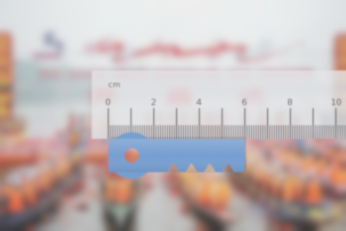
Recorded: 6 (cm)
